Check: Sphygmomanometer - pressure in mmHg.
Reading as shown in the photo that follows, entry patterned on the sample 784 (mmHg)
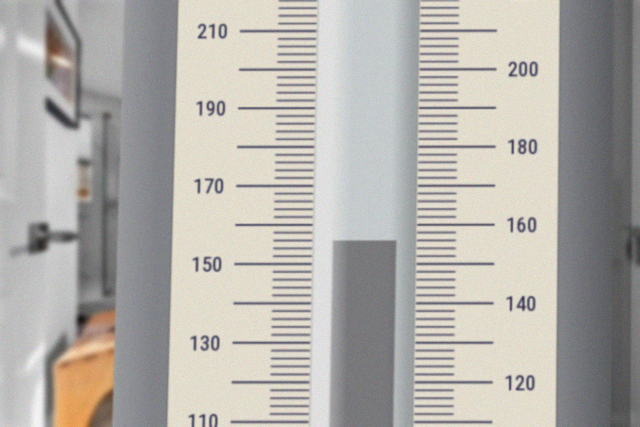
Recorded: 156 (mmHg)
